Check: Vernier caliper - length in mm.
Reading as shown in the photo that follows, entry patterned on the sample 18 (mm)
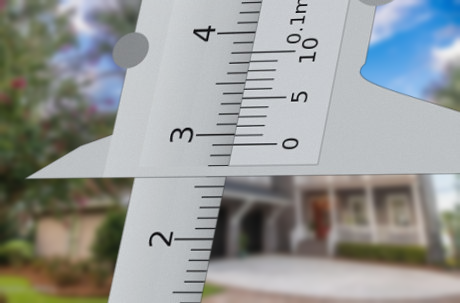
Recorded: 29.0 (mm)
